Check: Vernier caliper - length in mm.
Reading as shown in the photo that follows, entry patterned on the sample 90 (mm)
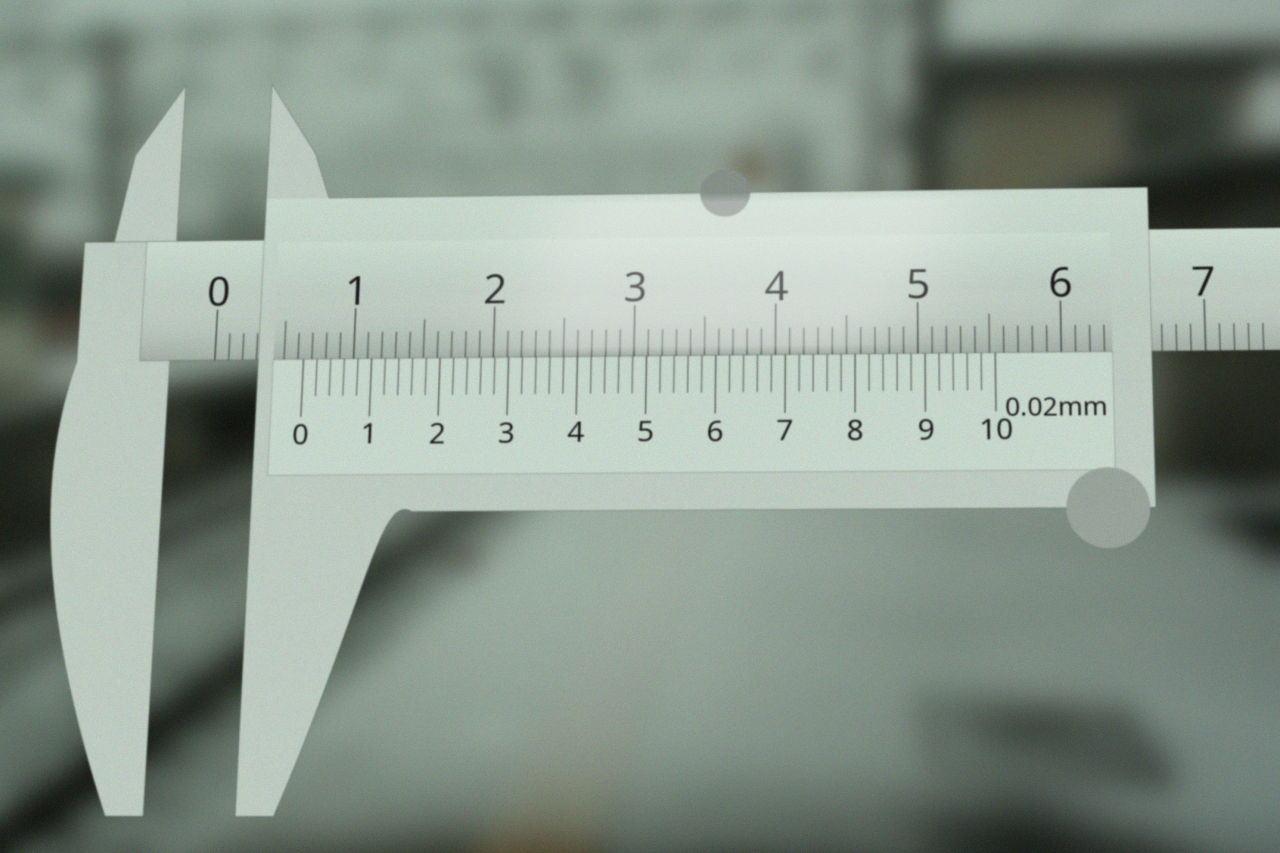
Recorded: 6.4 (mm)
